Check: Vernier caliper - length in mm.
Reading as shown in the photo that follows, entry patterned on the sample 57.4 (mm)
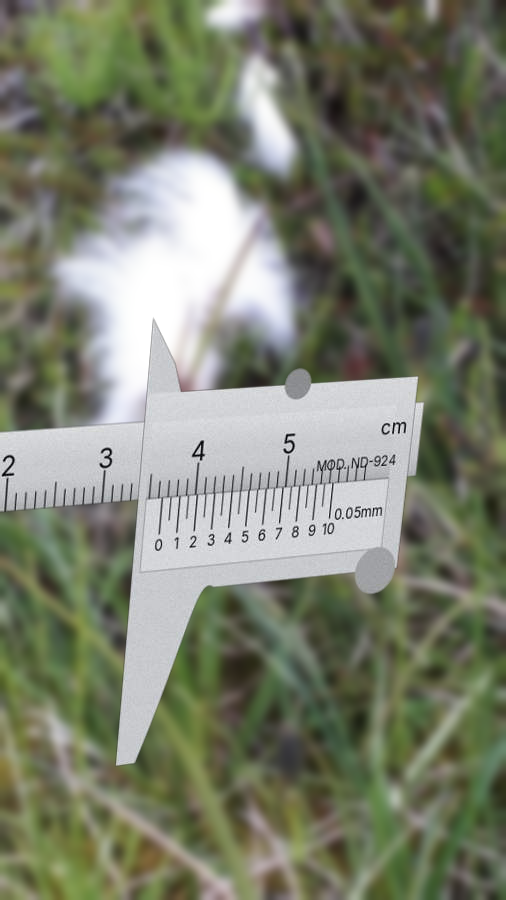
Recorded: 36.4 (mm)
